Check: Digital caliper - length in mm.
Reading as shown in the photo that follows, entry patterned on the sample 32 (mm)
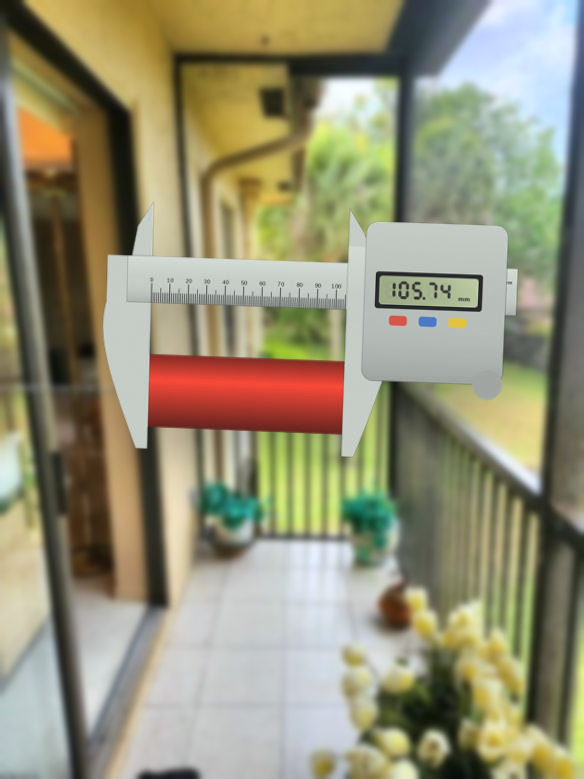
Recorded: 105.74 (mm)
